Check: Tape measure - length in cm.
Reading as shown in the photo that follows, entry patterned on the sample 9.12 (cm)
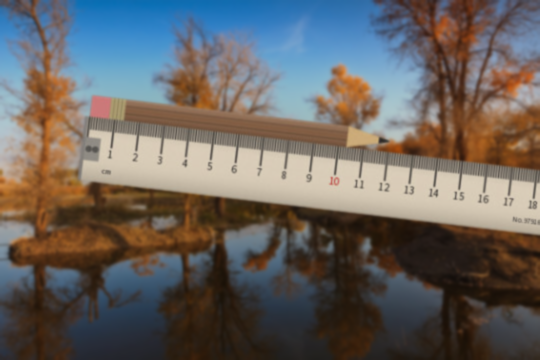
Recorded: 12 (cm)
